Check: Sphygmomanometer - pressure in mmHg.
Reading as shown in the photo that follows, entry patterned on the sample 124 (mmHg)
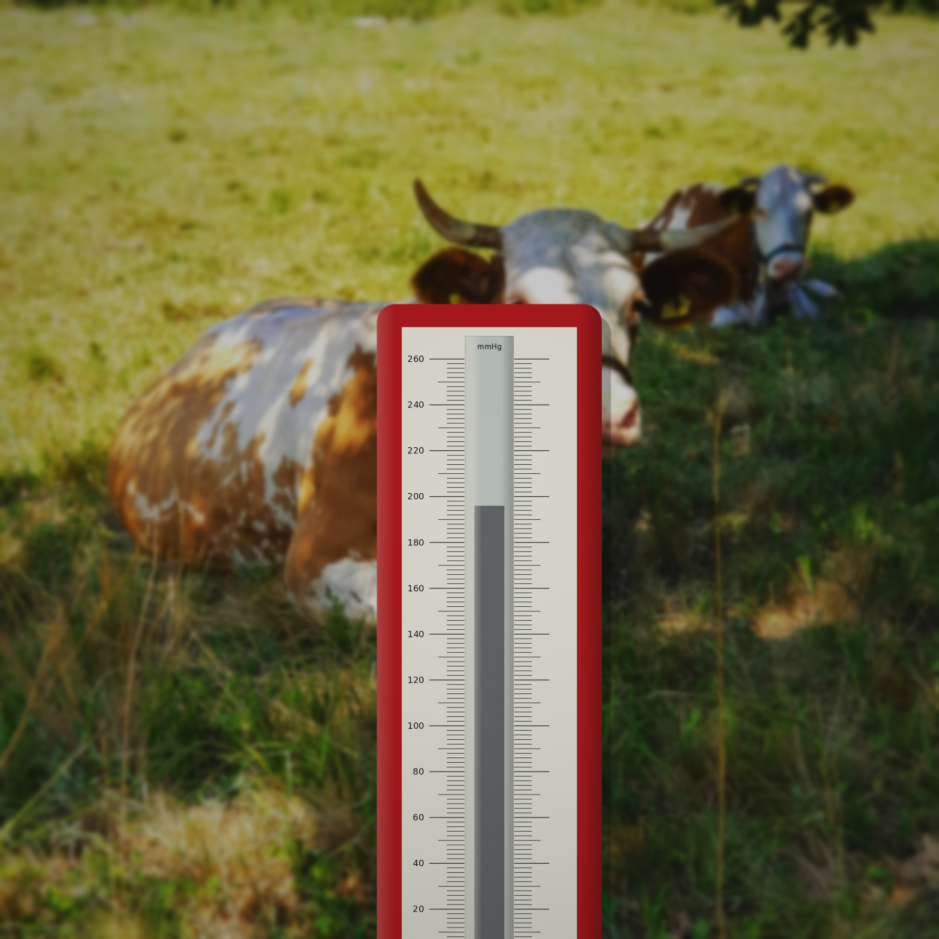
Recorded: 196 (mmHg)
